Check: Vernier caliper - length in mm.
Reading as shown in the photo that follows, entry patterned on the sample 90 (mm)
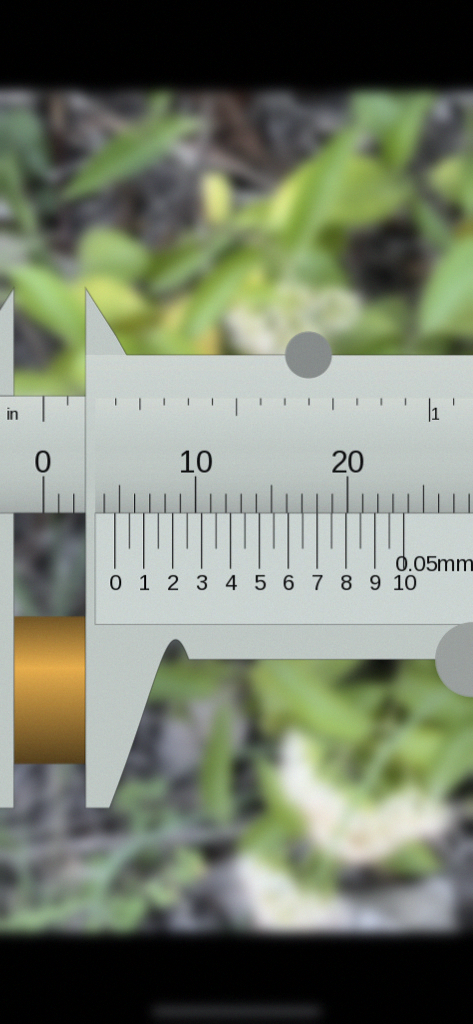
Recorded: 4.7 (mm)
